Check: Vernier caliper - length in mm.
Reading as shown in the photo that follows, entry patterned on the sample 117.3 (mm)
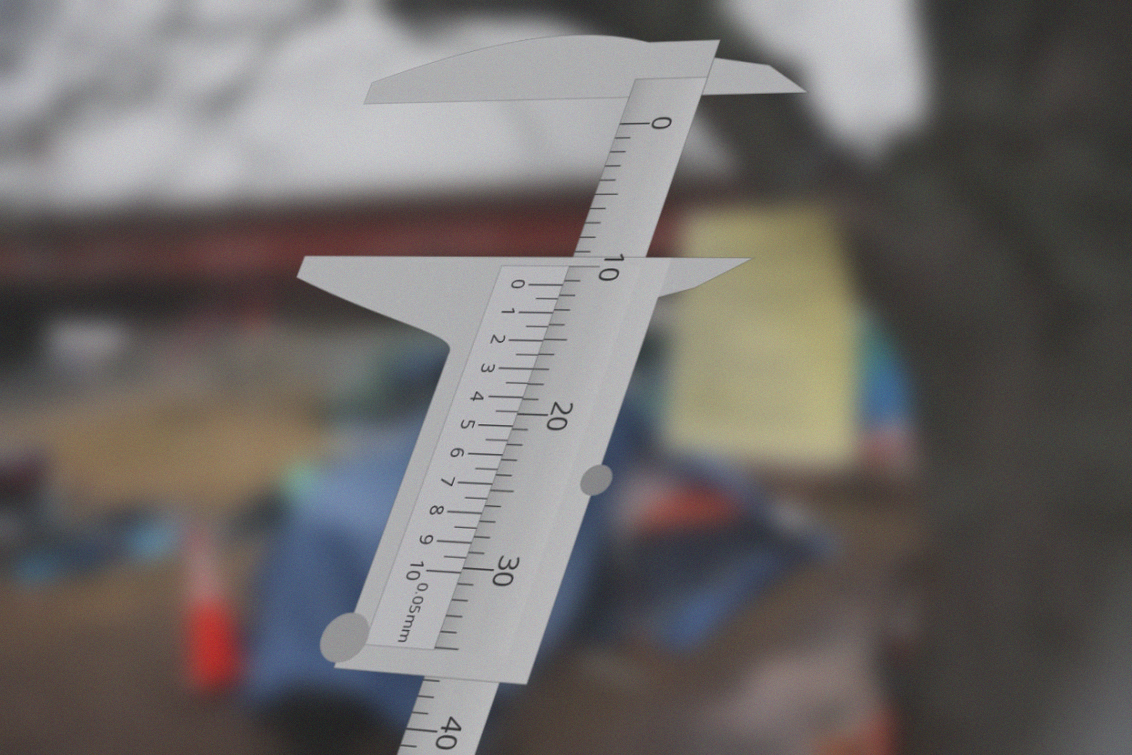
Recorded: 11.3 (mm)
